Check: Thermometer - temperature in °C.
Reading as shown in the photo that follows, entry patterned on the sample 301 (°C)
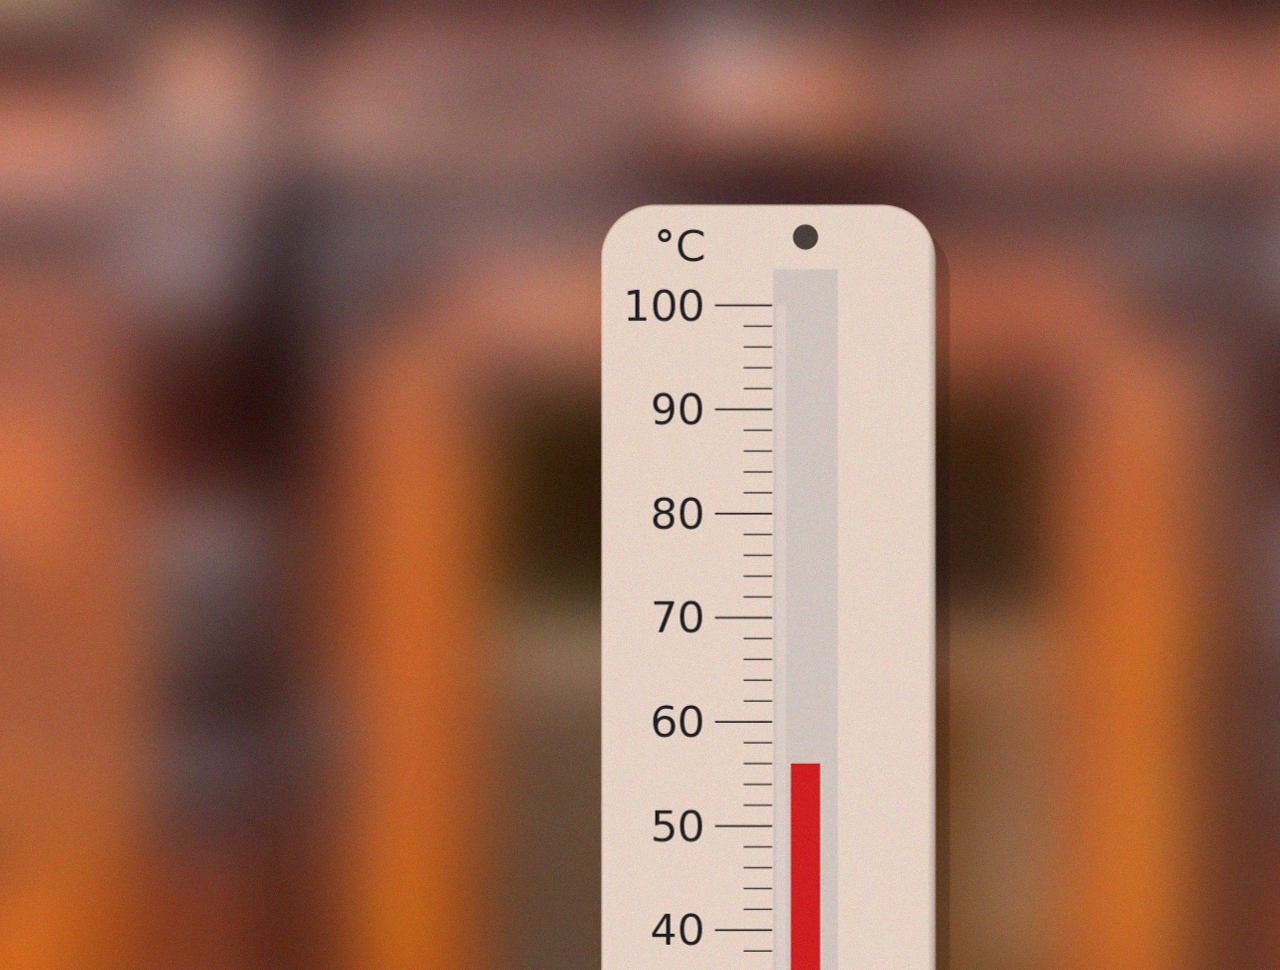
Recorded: 56 (°C)
